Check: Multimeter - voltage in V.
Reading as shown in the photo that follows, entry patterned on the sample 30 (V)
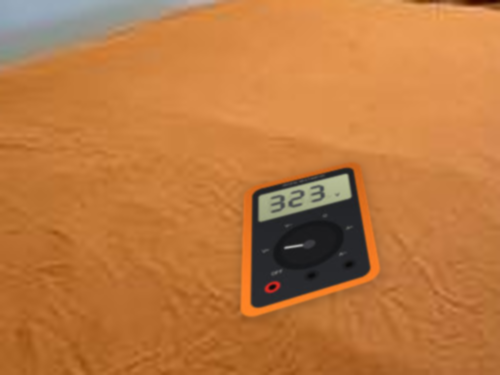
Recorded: 323 (V)
